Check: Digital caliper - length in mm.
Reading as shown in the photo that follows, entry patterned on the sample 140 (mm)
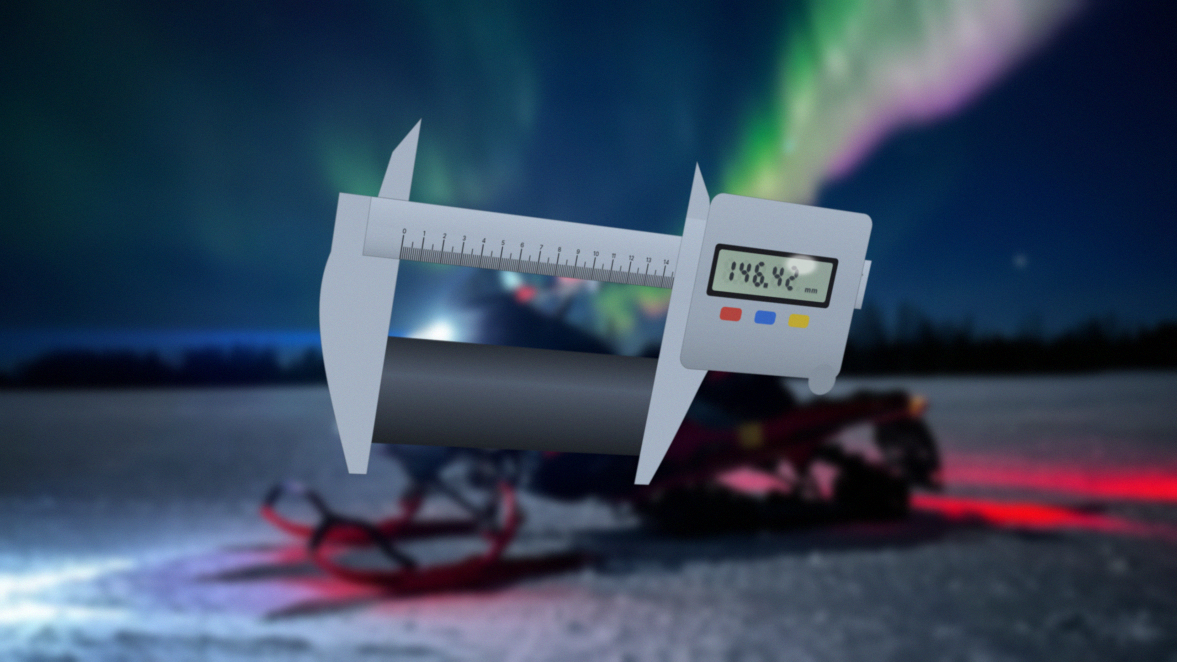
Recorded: 146.42 (mm)
